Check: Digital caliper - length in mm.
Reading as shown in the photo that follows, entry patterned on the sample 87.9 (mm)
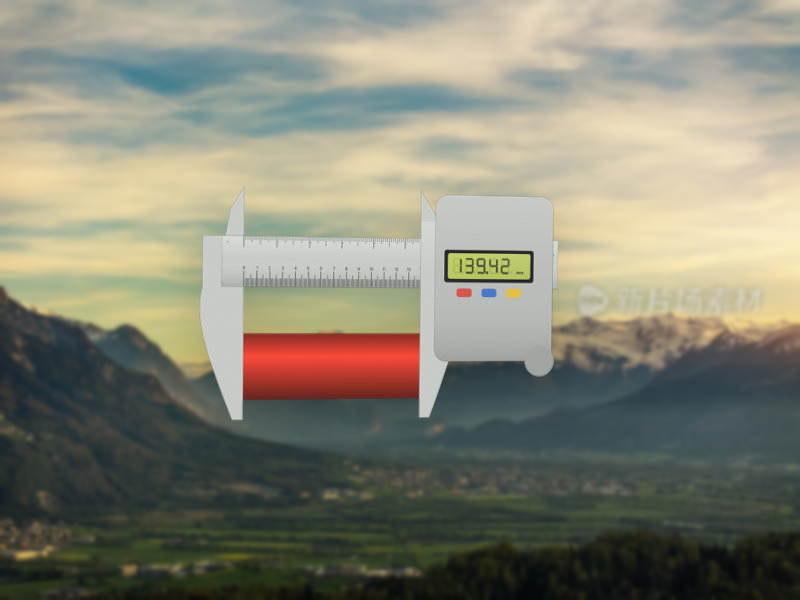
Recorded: 139.42 (mm)
